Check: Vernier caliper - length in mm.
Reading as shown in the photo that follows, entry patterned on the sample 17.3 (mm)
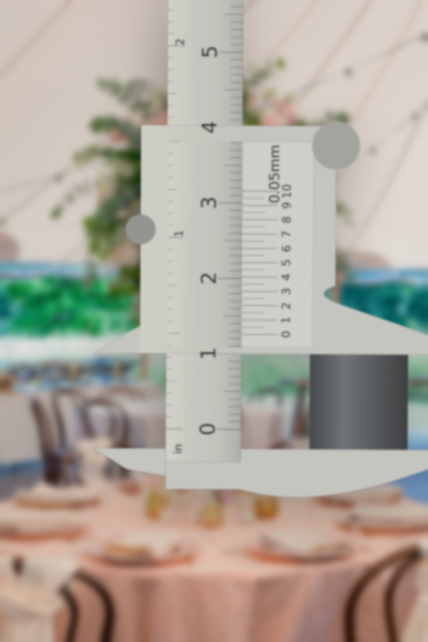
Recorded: 12.6 (mm)
